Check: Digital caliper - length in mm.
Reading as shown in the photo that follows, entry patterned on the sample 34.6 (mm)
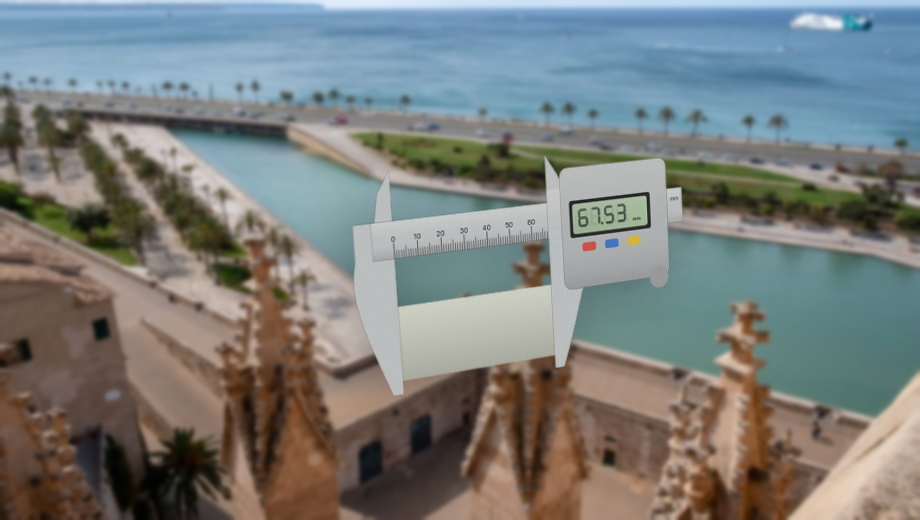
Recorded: 67.53 (mm)
